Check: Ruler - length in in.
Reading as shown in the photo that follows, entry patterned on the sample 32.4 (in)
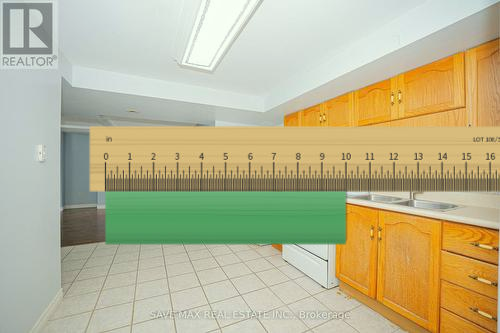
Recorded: 10 (in)
